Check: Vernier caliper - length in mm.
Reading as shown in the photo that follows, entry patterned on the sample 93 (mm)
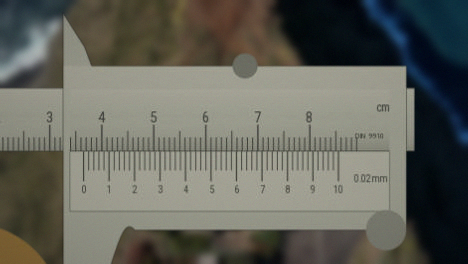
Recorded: 36.5 (mm)
